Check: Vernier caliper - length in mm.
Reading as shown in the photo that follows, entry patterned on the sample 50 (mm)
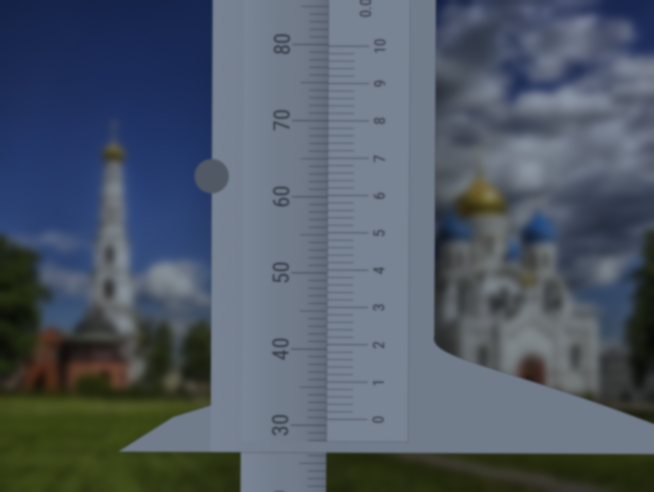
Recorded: 30.8 (mm)
